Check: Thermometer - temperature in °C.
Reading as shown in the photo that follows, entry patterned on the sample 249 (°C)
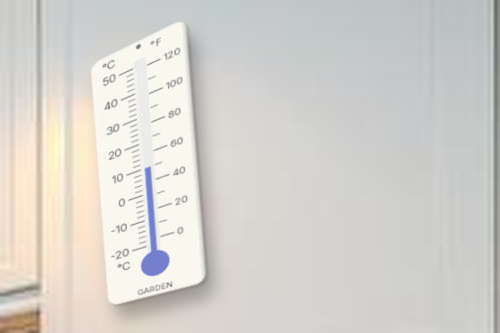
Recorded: 10 (°C)
